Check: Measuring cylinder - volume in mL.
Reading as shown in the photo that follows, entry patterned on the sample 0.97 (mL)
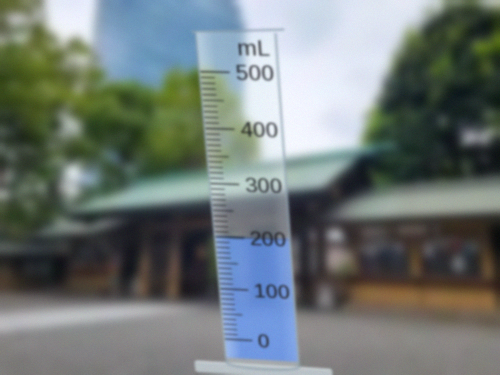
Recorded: 200 (mL)
